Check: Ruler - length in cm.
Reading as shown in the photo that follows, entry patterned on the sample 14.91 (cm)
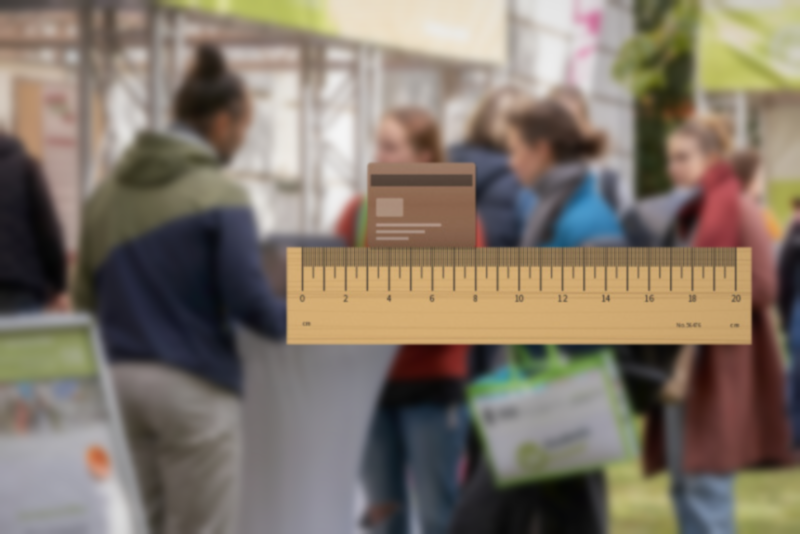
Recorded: 5 (cm)
